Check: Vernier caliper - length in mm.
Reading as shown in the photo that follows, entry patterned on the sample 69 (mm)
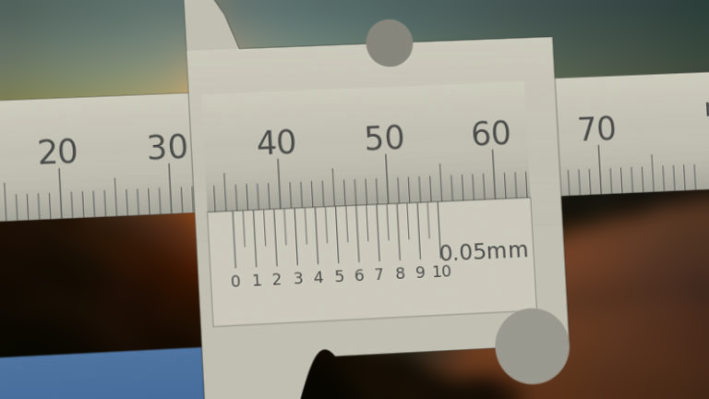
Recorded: 35.6 (mm)
